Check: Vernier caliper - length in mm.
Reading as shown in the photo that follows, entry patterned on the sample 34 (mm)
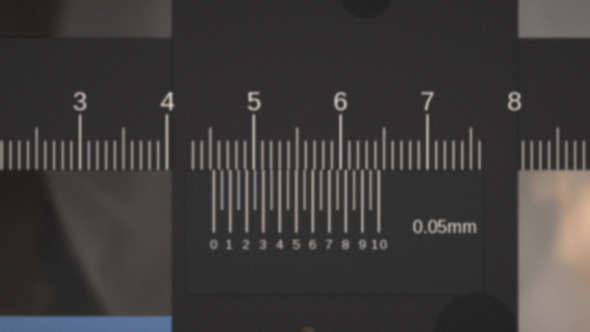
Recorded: 45.4 (mm)
